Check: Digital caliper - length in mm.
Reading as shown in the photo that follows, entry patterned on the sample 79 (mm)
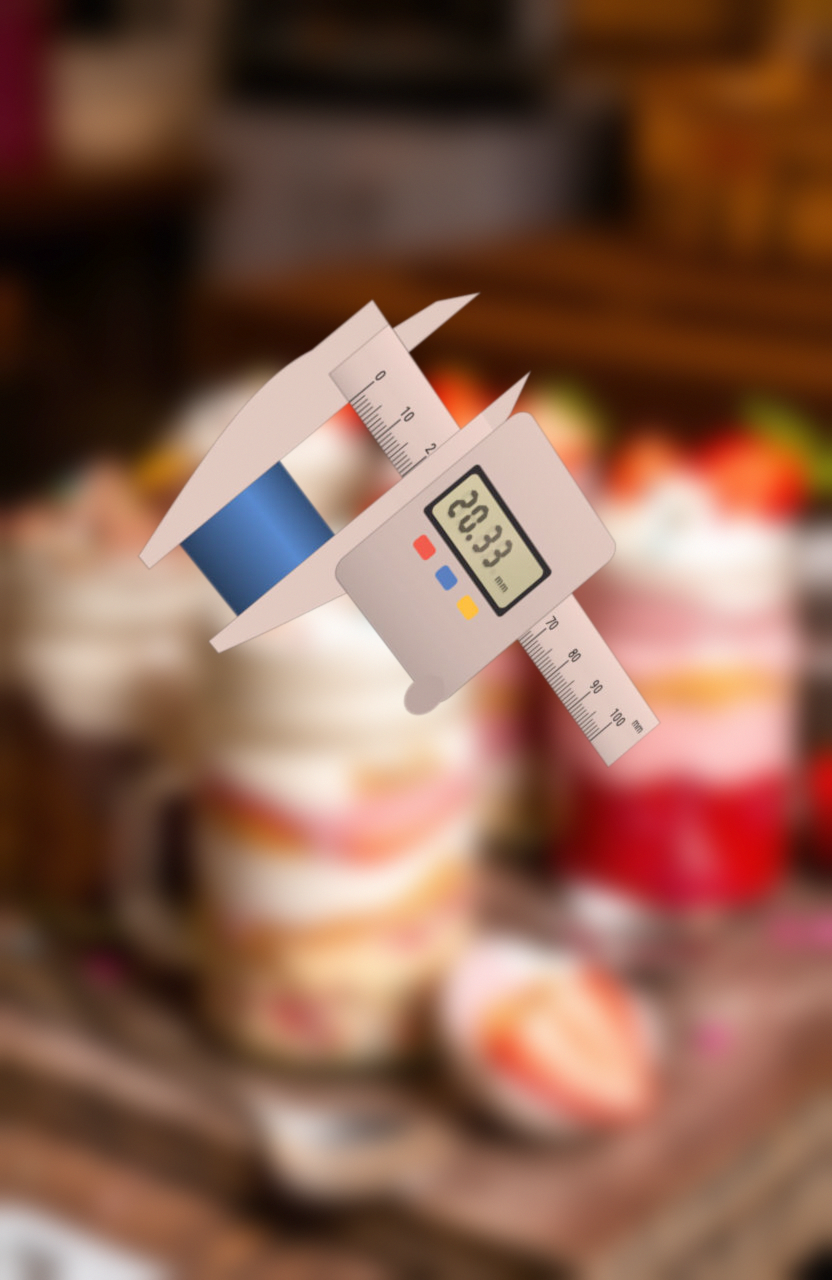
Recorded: 20.33 (mm)
